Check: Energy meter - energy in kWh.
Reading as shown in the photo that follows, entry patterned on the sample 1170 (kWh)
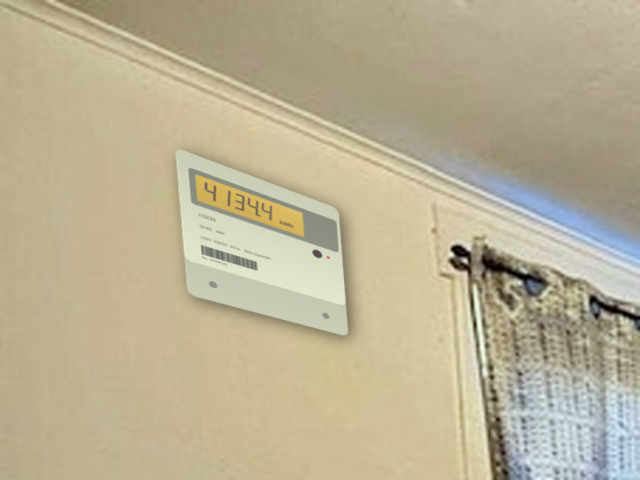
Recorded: 4134.4 (kWh)
